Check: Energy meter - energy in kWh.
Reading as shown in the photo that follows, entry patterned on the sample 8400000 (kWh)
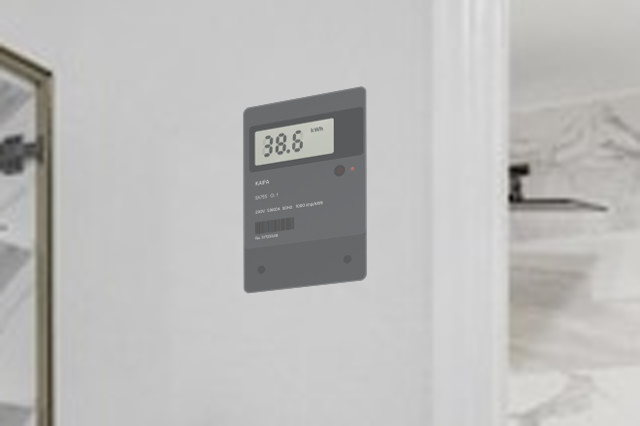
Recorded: 38.6 (kWh)
